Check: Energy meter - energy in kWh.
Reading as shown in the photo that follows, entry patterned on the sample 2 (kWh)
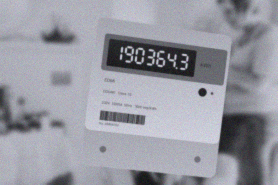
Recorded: 190364.3 (kWh)
